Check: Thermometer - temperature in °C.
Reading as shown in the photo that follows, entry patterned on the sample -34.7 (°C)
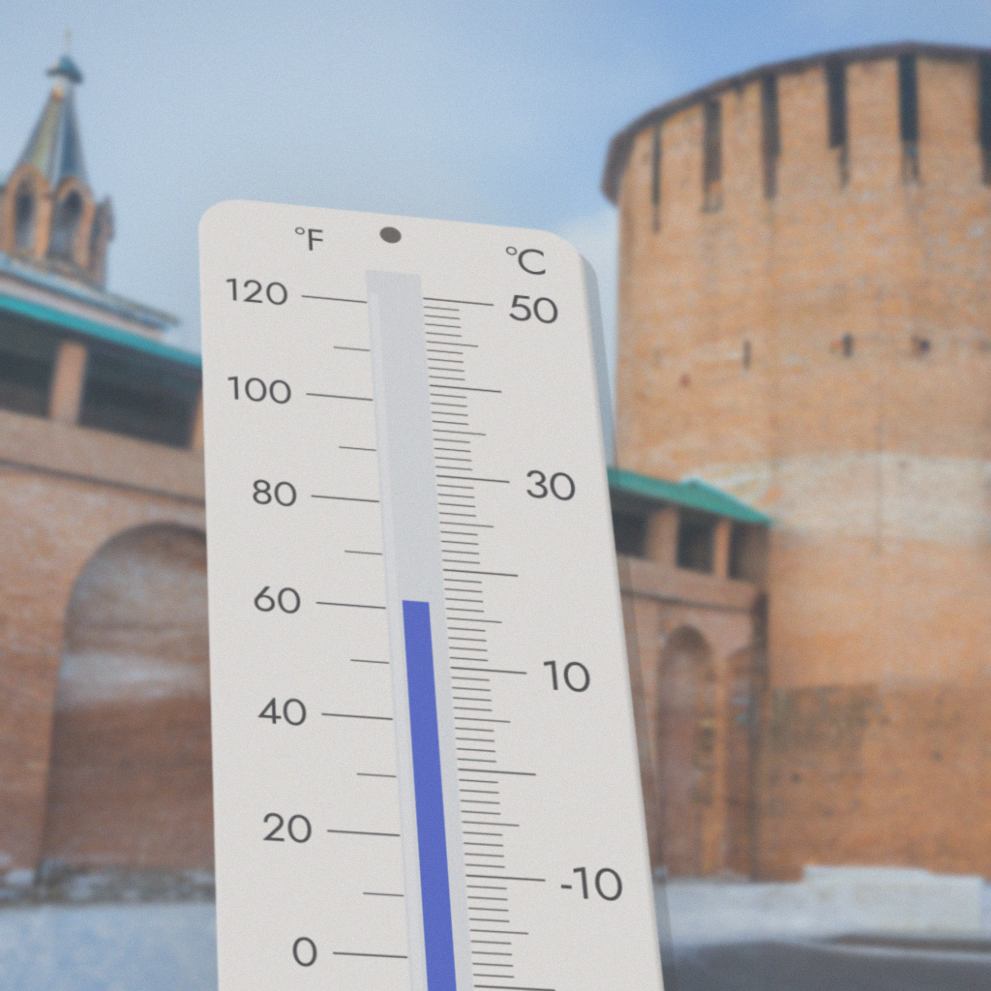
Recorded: 16.5 (°C)
